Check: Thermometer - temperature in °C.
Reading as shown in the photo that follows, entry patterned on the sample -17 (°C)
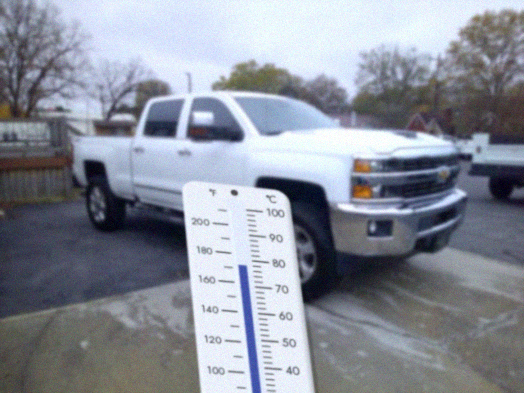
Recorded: 78 (°C)
